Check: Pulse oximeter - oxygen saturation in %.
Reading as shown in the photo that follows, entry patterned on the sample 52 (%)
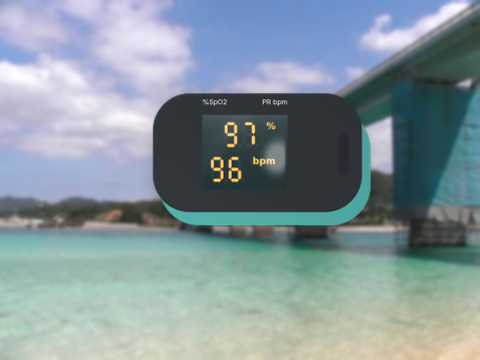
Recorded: 97 (%)
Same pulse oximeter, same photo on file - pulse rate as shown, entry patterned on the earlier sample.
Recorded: 96 (bpm)
